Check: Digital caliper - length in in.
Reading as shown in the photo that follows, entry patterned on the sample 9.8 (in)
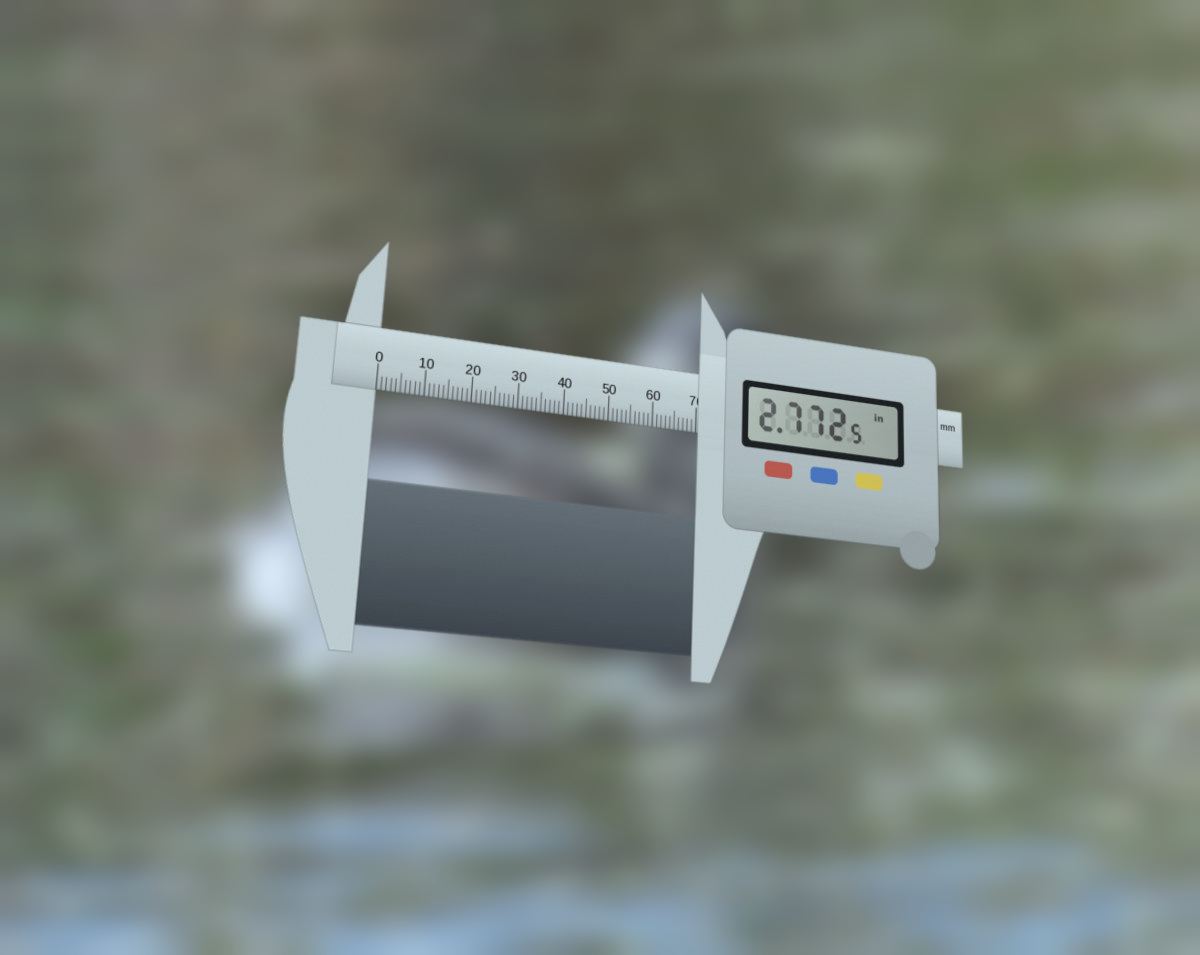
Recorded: 2.7725 (in)
